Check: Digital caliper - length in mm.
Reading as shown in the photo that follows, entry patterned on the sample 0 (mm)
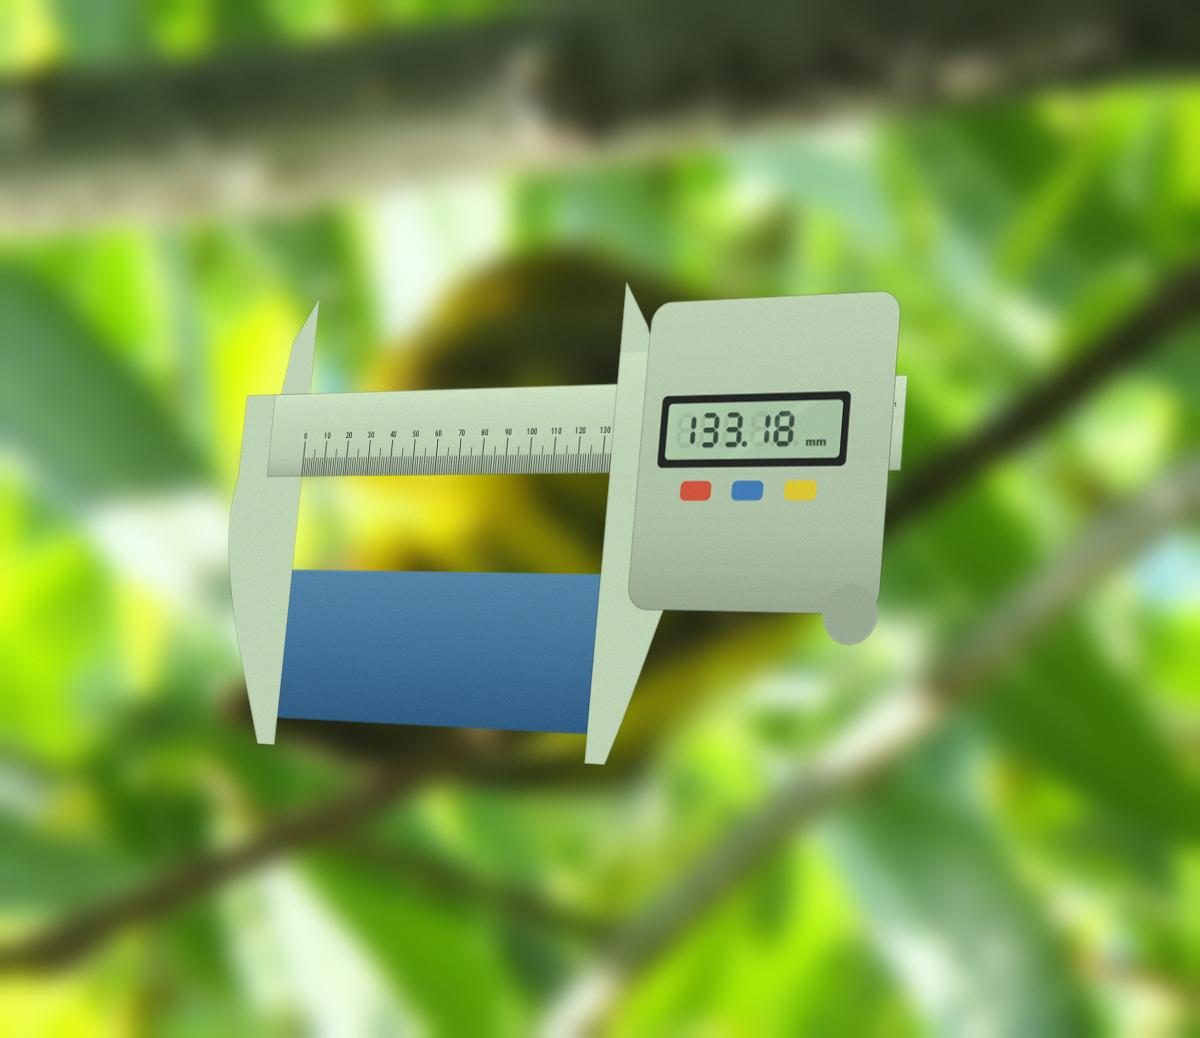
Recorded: 133.18 (mm)
